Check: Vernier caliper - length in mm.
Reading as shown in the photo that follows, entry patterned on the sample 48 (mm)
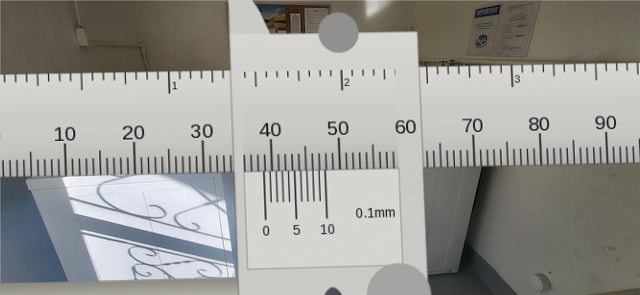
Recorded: 38.8 (mm)
